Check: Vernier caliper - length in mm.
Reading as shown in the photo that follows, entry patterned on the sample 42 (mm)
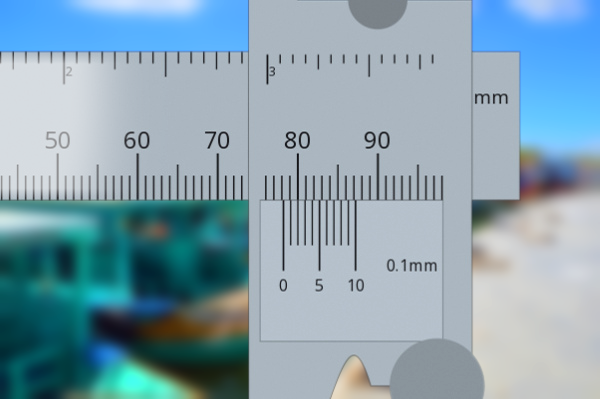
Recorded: 78.2 (mm)
